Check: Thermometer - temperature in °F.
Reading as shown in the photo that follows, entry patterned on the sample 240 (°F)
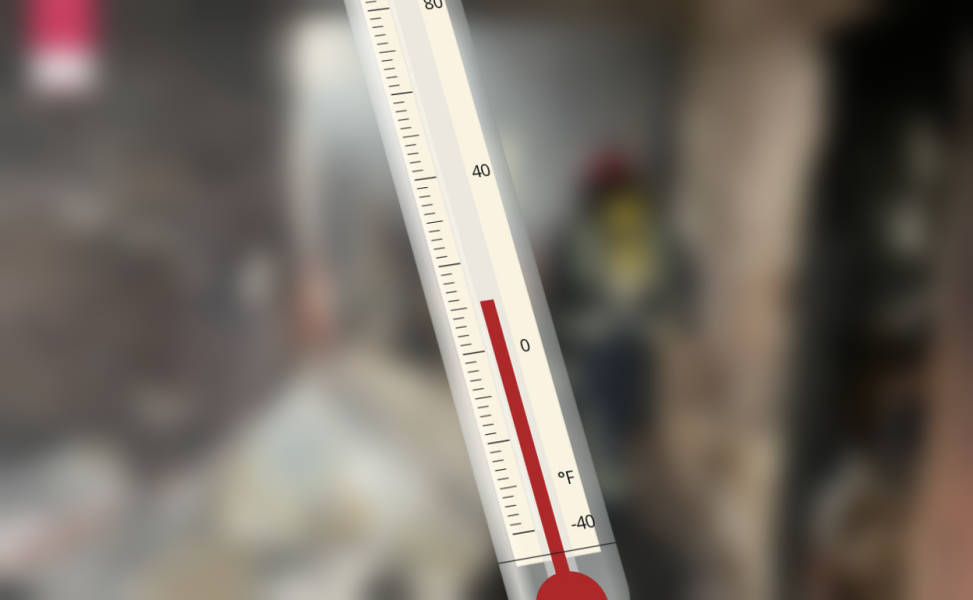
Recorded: 11 (°F)
